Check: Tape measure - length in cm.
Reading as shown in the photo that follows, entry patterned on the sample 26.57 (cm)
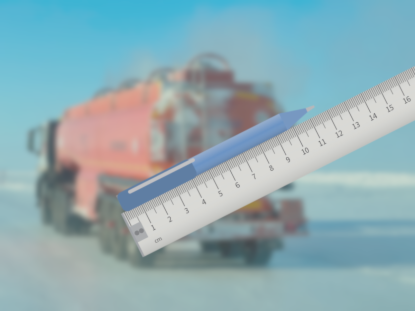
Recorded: 11.5 (cm)
